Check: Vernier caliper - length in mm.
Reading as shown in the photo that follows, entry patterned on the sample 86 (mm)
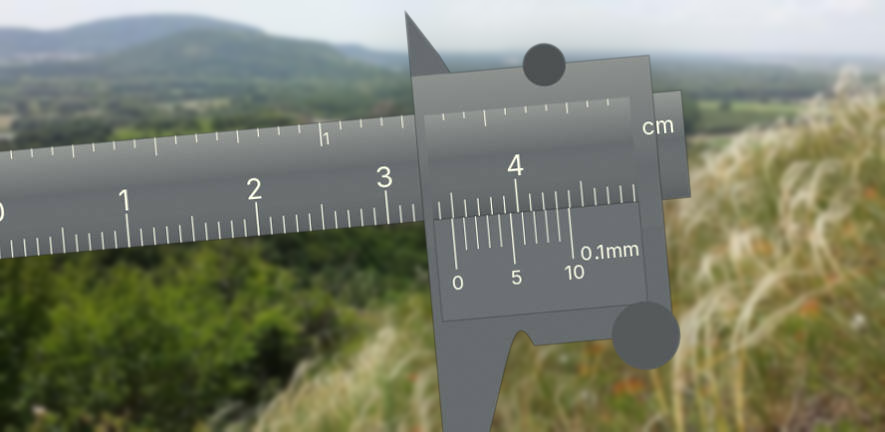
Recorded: 34.9 (mm)
